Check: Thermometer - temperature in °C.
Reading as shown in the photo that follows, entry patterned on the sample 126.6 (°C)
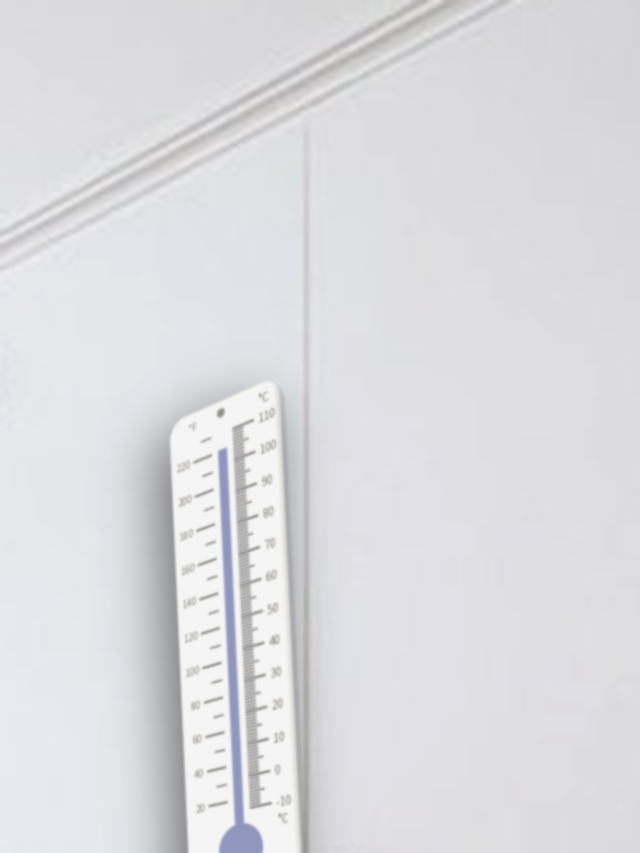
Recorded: 105 (°C)
